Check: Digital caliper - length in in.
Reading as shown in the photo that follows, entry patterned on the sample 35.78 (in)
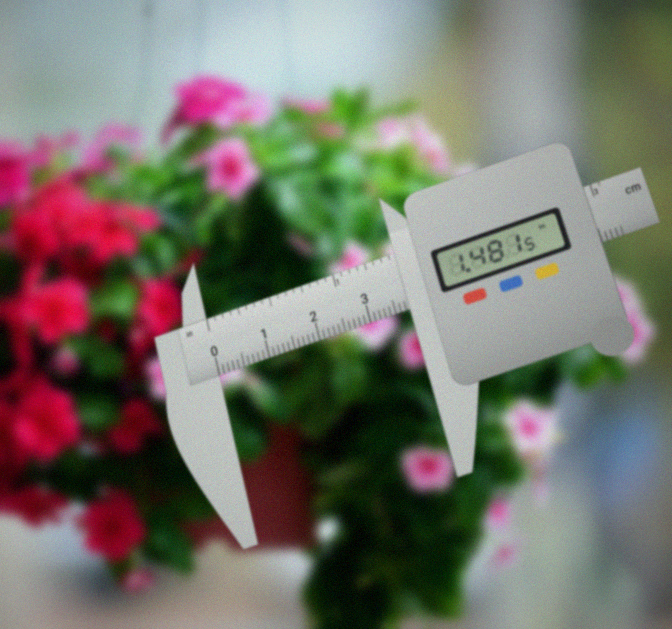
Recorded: 1.4815 (in)
